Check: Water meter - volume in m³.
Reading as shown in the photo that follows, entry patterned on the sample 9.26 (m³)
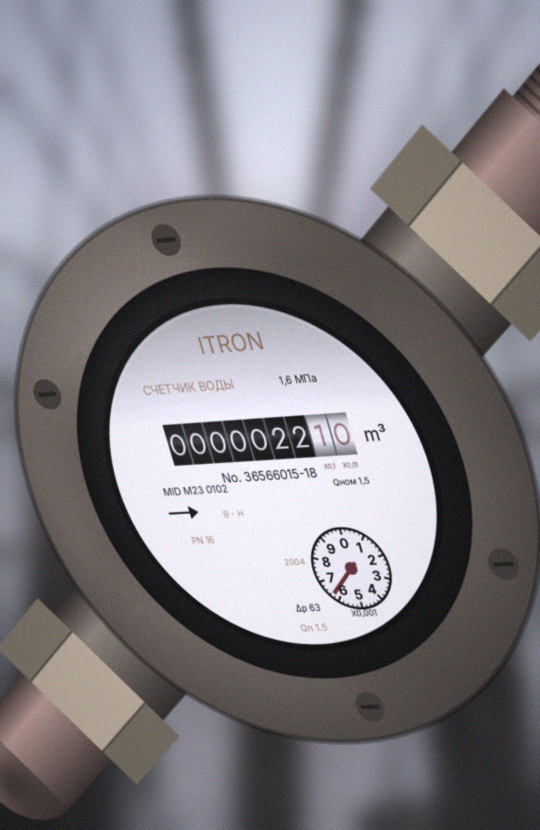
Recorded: 22.106 (m³)
